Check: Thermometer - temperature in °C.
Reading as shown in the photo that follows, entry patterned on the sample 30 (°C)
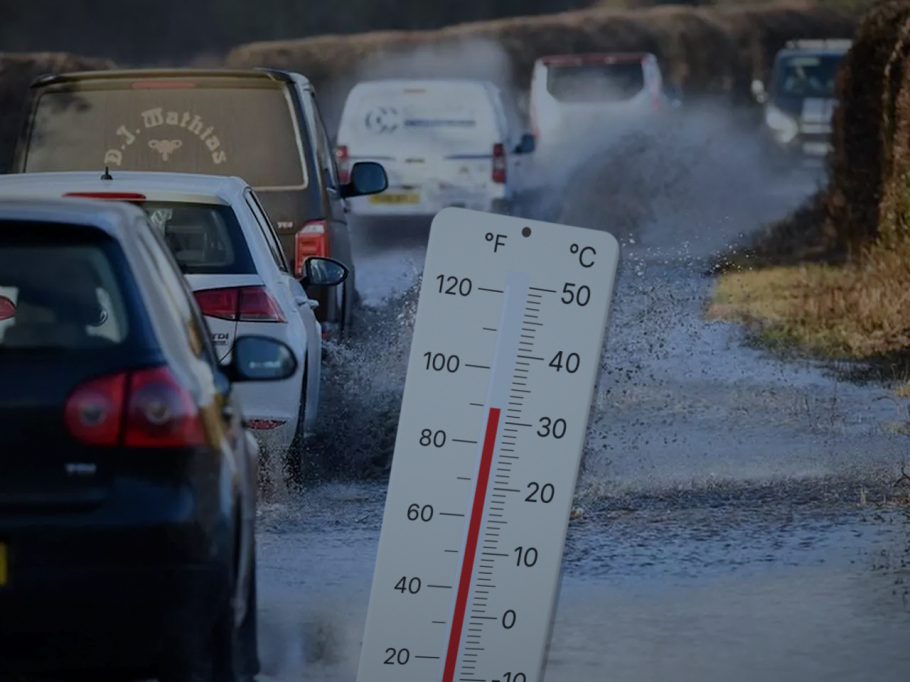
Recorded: 32 (°C)
